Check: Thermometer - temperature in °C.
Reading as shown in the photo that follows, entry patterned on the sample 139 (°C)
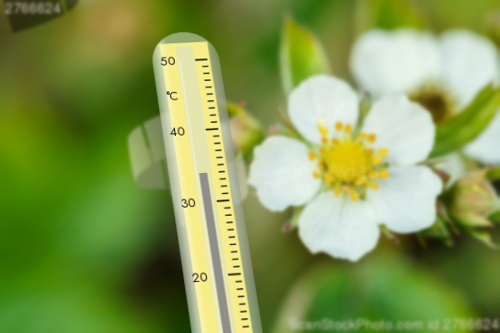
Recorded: 34 (°C)
